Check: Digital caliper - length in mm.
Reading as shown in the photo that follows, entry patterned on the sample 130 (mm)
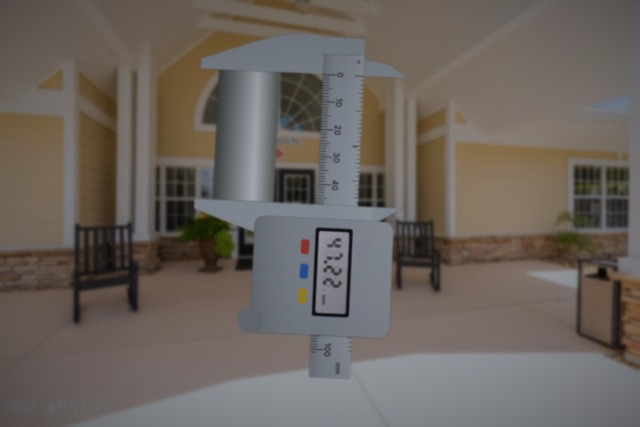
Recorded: 47.22 (mm)
